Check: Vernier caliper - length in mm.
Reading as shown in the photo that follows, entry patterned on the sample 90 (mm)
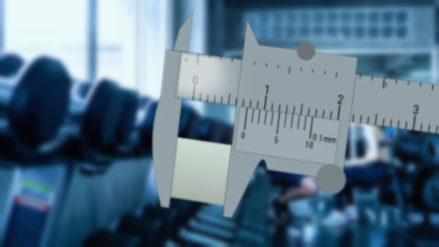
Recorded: 7.6 (mm)
